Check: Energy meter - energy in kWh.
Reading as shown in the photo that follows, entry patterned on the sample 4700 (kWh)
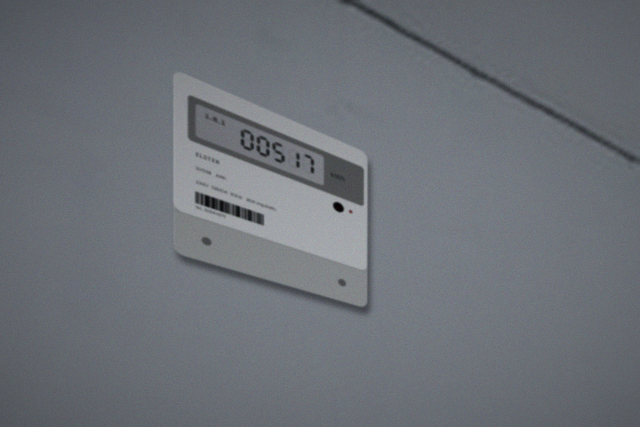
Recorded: 517 (kWh)
